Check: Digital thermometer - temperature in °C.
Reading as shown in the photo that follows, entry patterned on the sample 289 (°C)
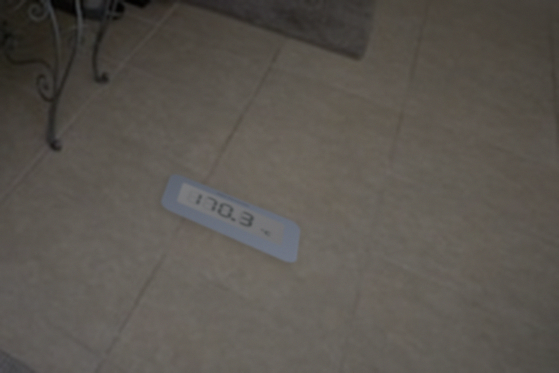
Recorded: 170.3 (°C)
